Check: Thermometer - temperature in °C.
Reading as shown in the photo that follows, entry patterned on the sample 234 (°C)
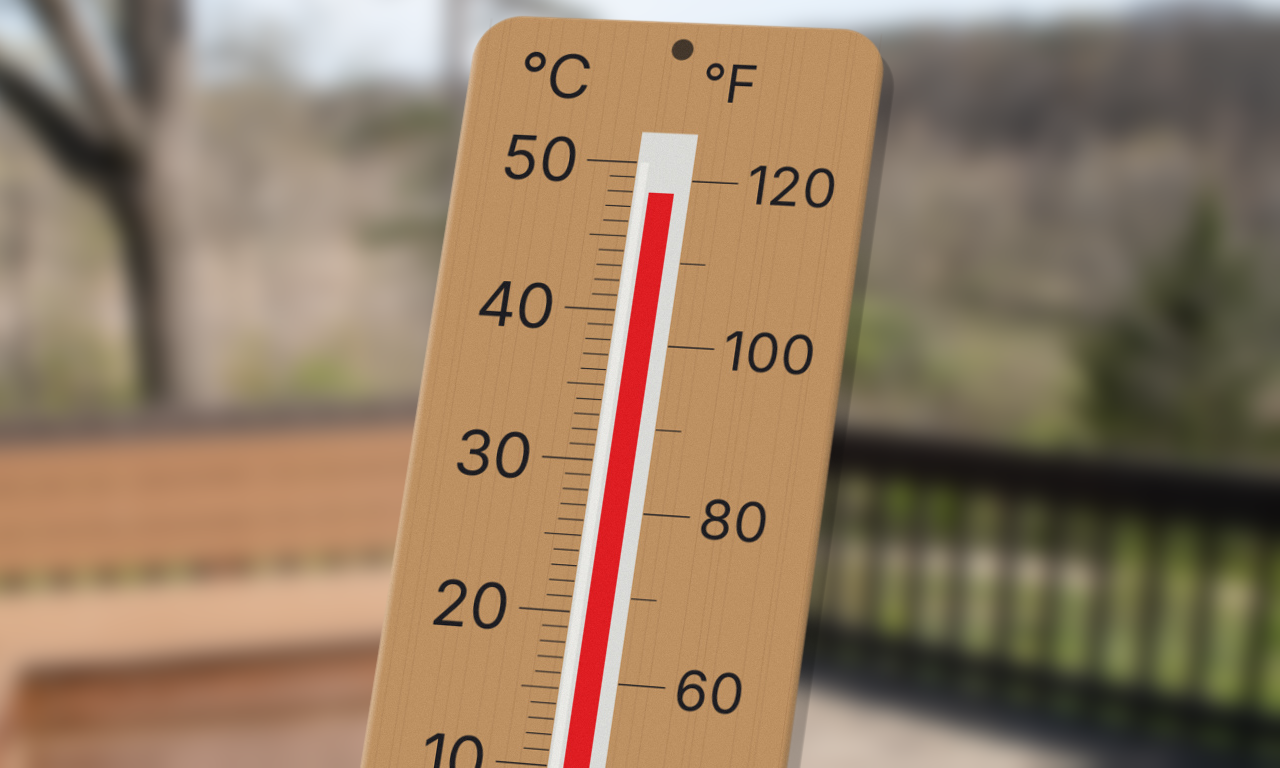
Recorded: 48 (°C)
